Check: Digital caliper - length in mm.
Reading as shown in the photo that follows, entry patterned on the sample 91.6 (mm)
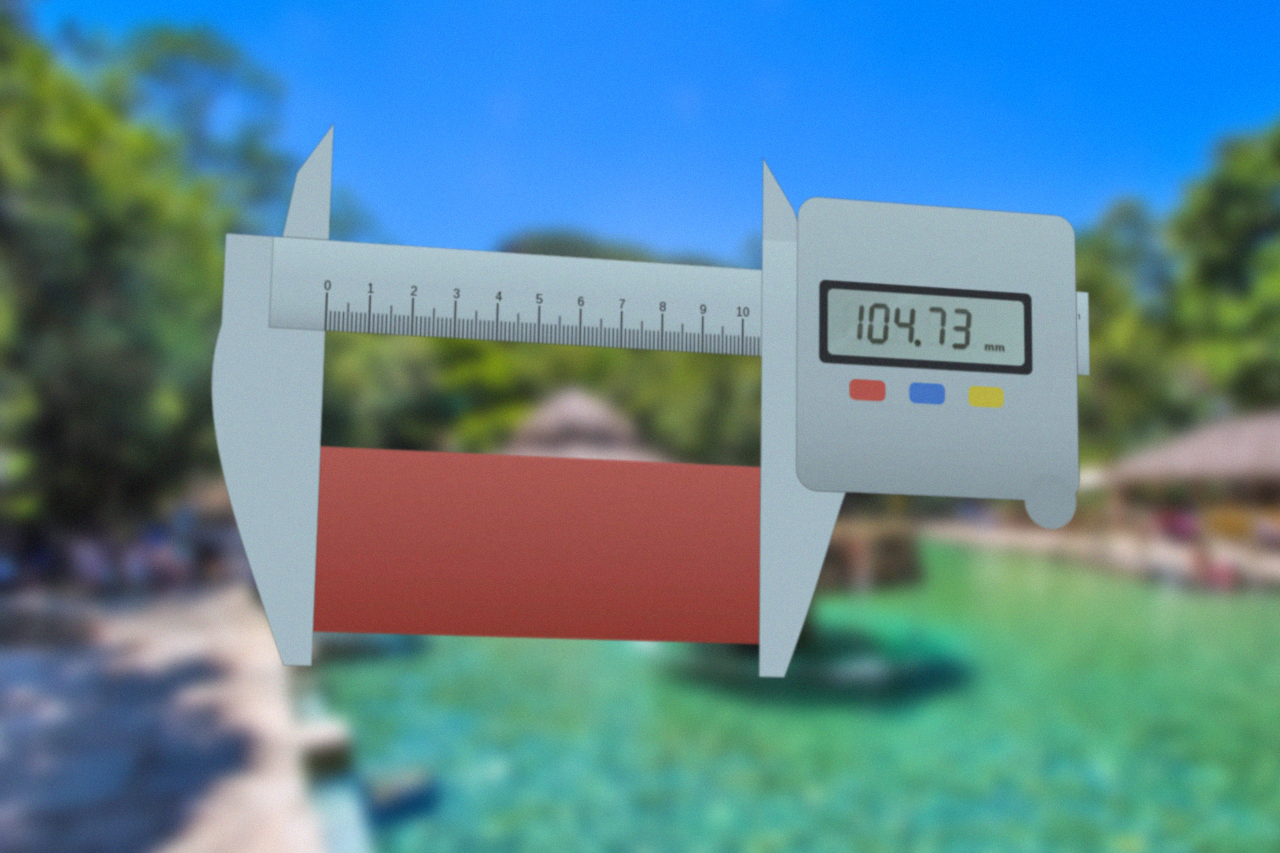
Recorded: 104.73 (mm)
